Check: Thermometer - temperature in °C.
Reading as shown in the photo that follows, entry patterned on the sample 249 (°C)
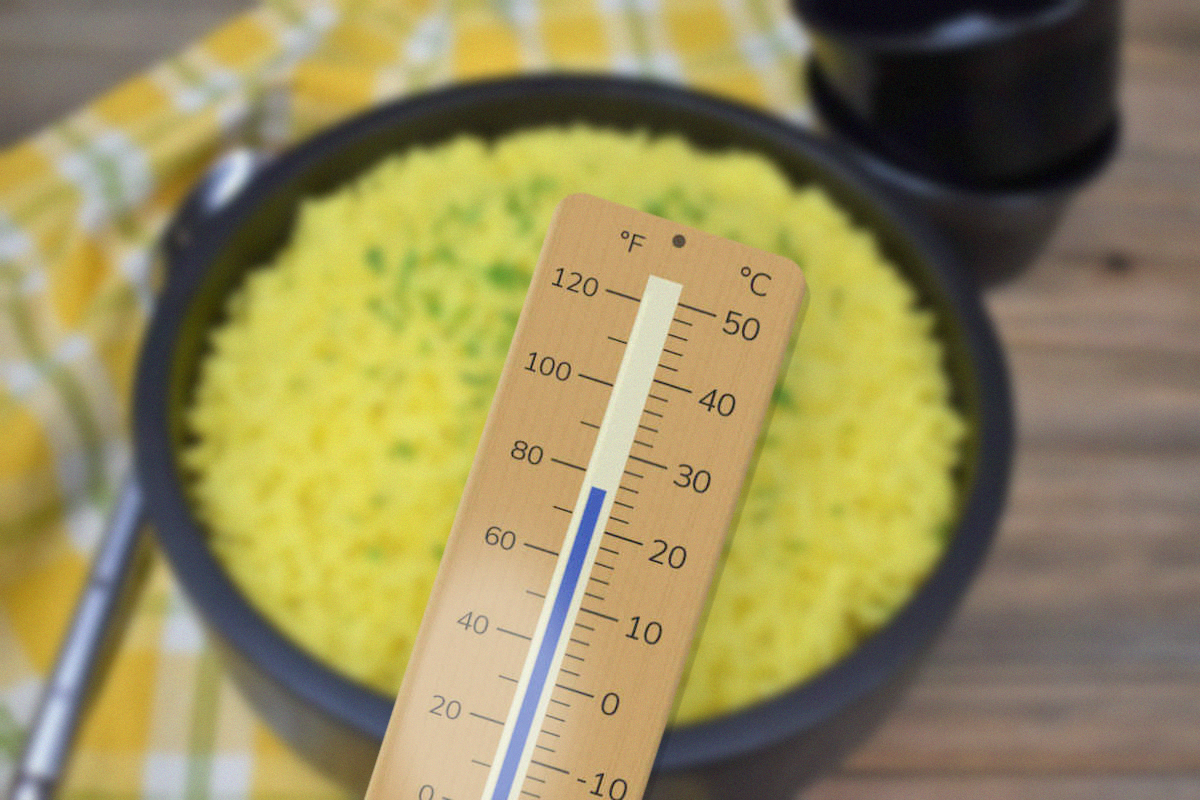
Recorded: 25 (°C)
